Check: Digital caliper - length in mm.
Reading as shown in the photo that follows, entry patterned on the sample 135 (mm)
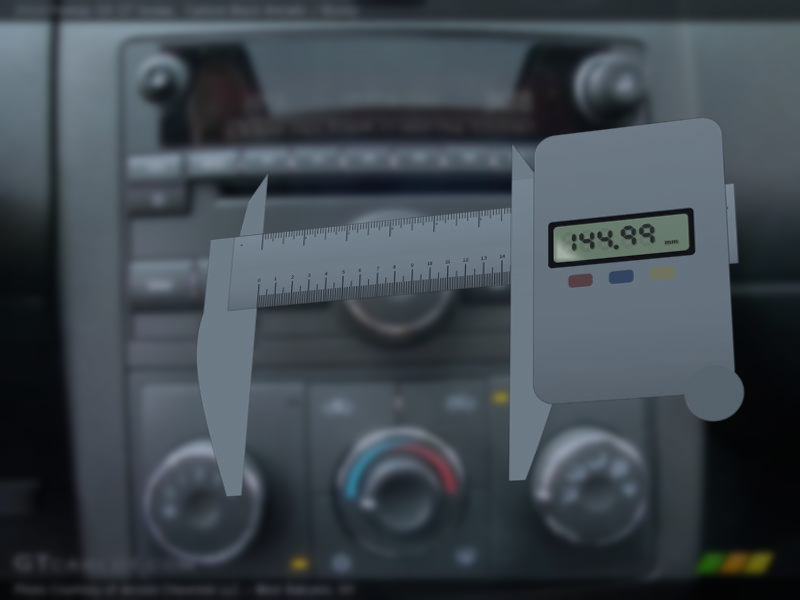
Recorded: 144.99 (mm)
